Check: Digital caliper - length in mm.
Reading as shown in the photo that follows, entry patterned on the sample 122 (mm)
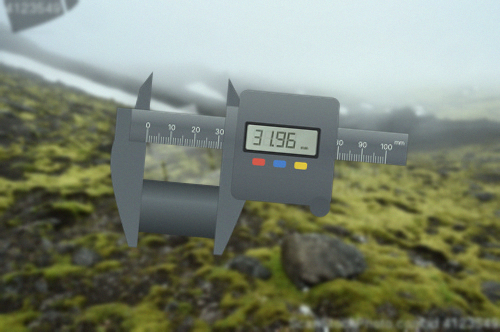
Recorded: 31.96 (mm)
